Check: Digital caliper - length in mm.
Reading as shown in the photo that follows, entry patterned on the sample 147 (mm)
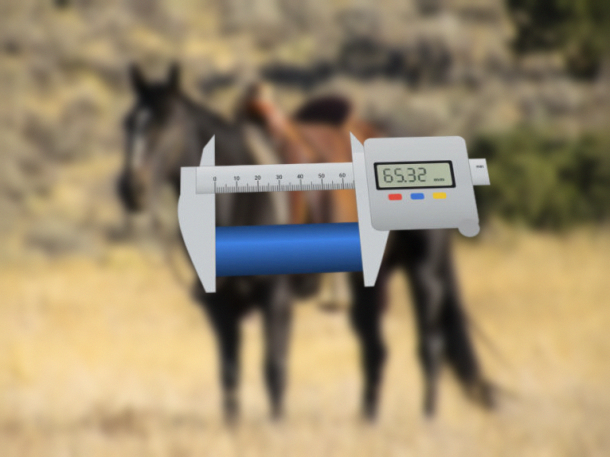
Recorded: 65.32 (mm)
